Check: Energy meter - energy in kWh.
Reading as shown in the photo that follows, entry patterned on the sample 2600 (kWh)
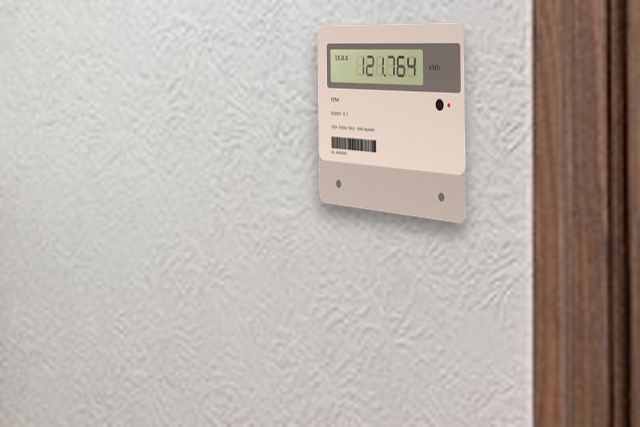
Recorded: 121.764 (kWh)
